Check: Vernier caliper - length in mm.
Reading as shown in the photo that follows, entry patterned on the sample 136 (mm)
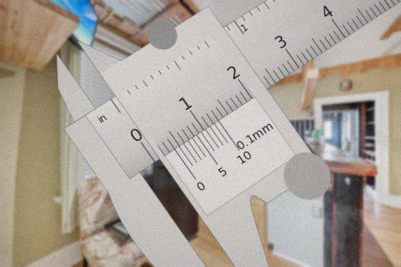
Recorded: 4.0 (mm)
